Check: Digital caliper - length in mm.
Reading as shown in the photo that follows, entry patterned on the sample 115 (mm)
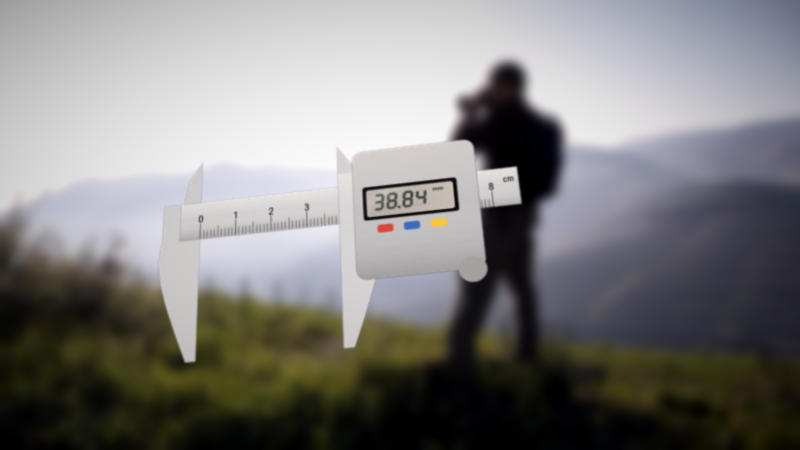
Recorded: 38.84 (mm)
